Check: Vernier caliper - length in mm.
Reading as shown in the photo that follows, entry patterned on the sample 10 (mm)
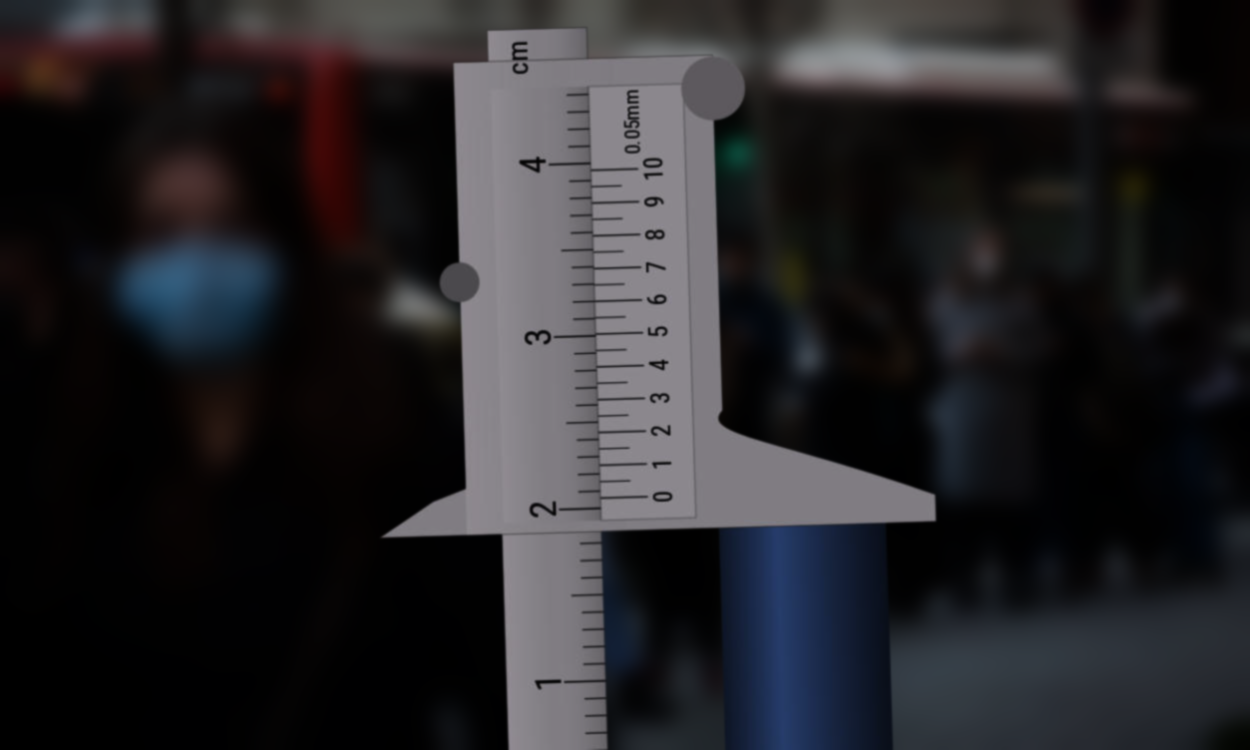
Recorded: 20.6 (mm)
